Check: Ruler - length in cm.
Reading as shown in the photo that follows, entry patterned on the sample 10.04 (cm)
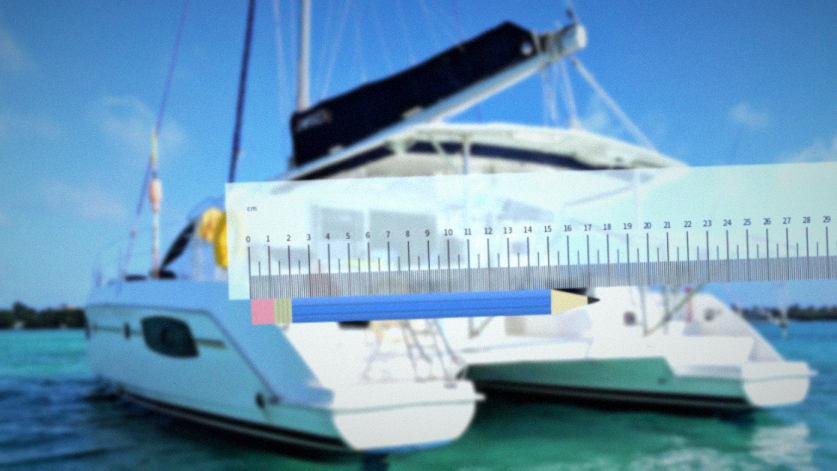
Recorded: 17.5 (cm)
